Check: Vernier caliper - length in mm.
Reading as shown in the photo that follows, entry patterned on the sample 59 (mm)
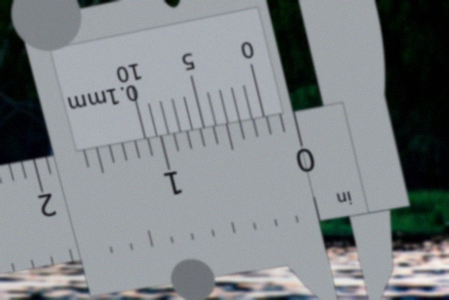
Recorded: 2.2 (mm)
